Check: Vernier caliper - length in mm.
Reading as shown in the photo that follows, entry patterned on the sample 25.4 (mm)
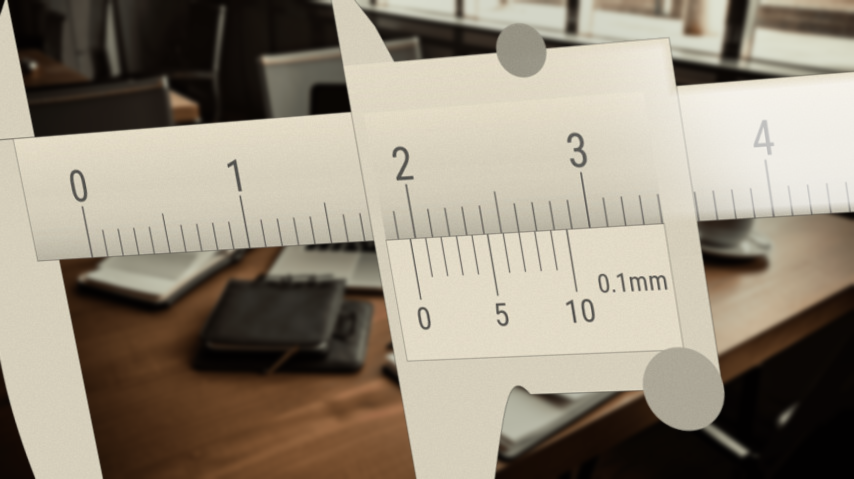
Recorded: 19.7 (mm)
